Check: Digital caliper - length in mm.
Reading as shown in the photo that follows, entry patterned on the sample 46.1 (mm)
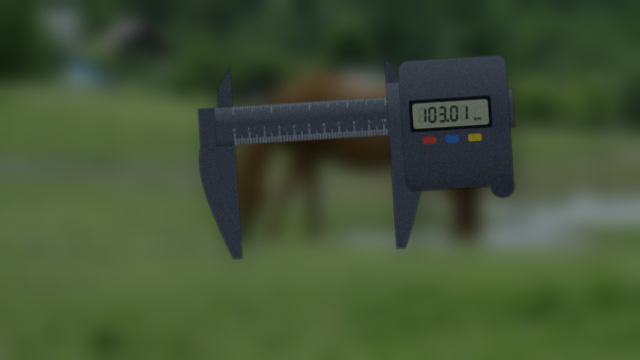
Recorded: 103.01 (mm)
